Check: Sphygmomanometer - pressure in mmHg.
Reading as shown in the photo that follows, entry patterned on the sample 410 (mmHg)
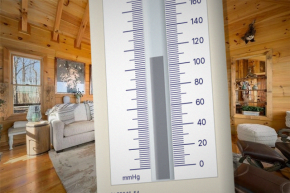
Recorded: 110 (mmHg)
